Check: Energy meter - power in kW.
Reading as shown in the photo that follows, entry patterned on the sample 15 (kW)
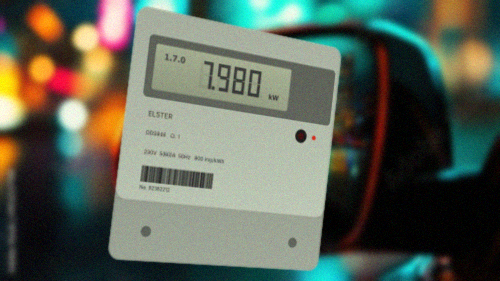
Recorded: 7.980 (kW)
